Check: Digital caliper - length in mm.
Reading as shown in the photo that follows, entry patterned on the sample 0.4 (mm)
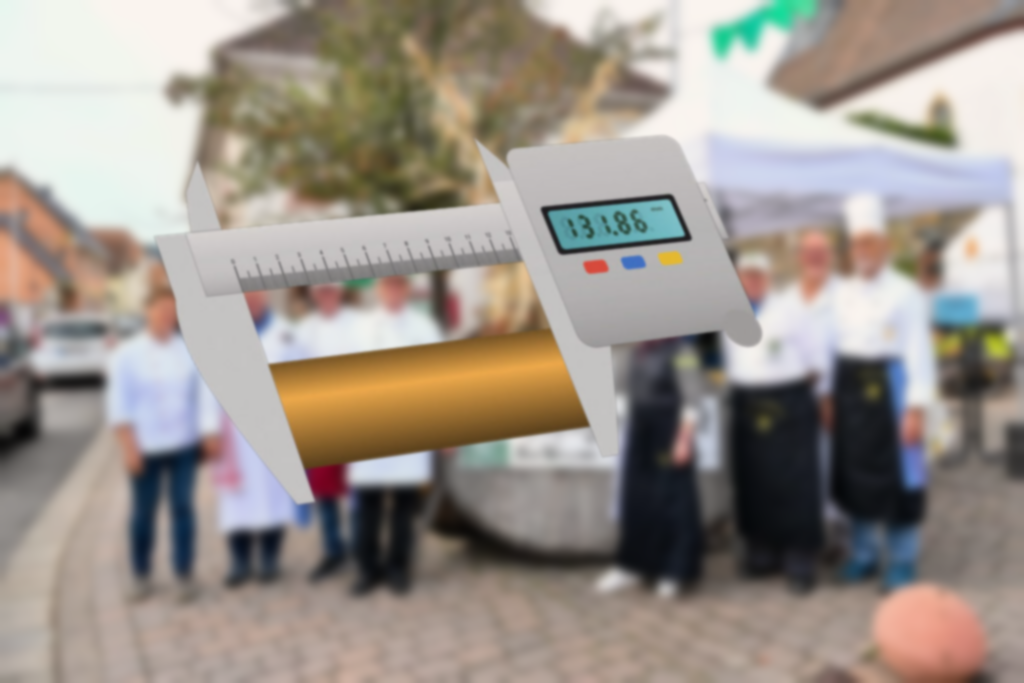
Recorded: 131.86 (mm)
